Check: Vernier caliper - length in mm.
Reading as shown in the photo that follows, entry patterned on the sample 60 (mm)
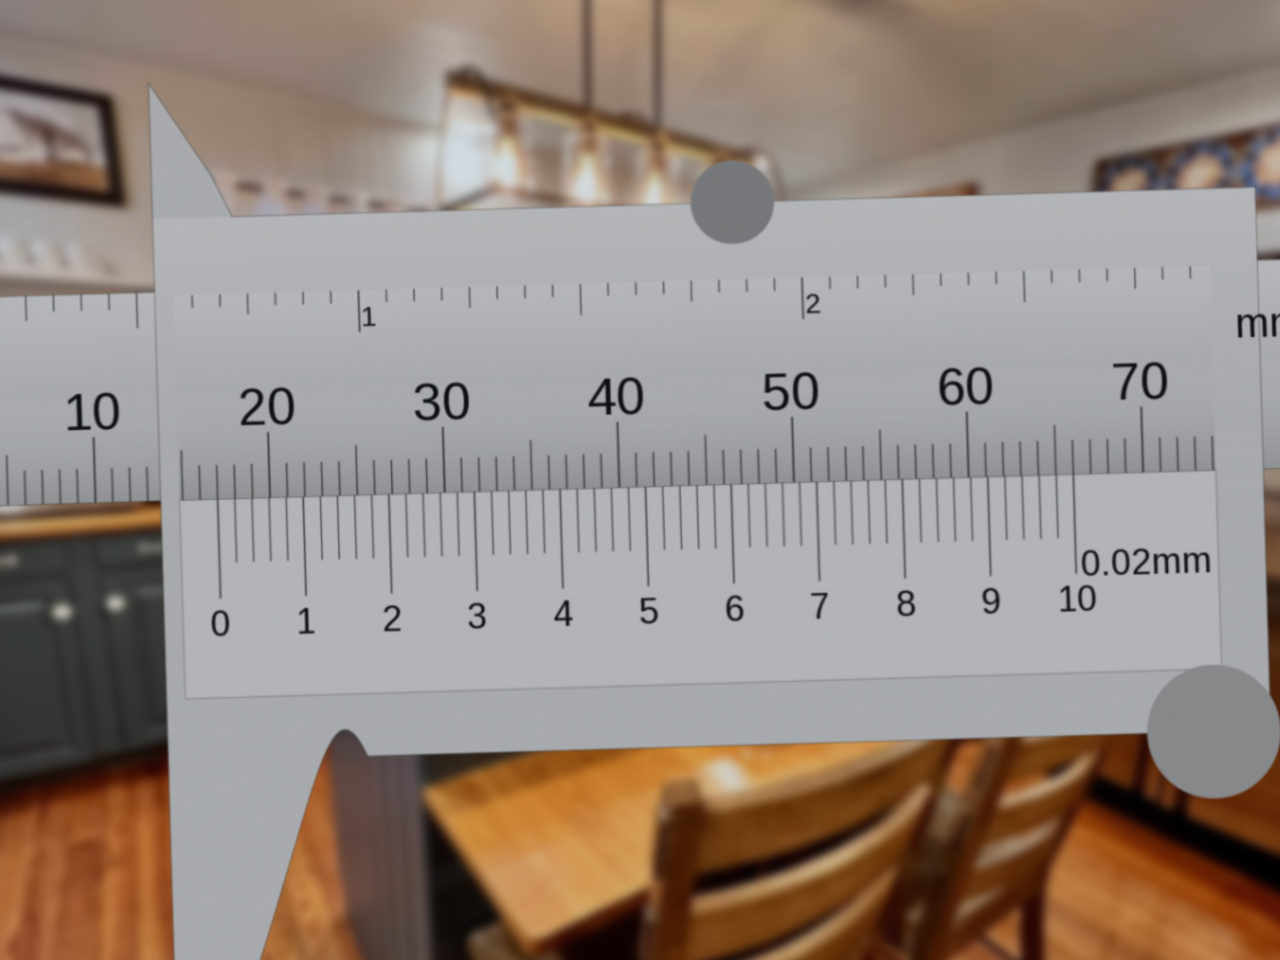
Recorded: 17.0 (mm)
